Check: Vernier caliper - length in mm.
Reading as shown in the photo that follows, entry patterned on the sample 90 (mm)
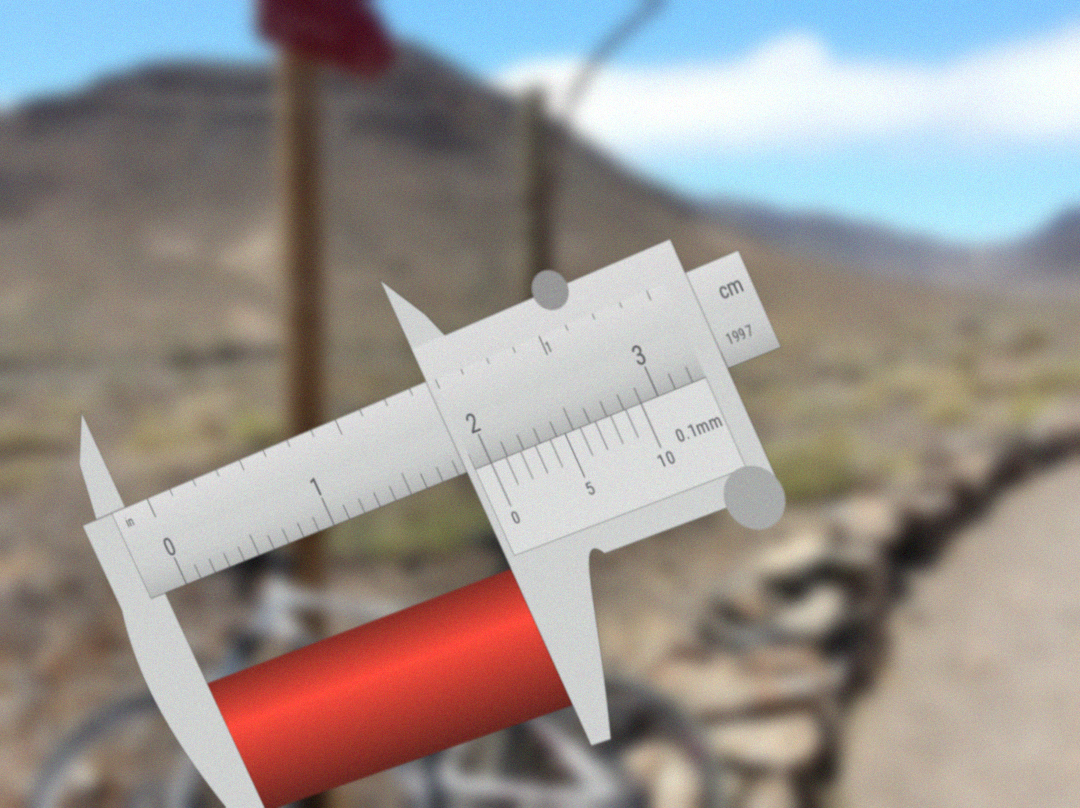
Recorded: 20.0 (mm)
